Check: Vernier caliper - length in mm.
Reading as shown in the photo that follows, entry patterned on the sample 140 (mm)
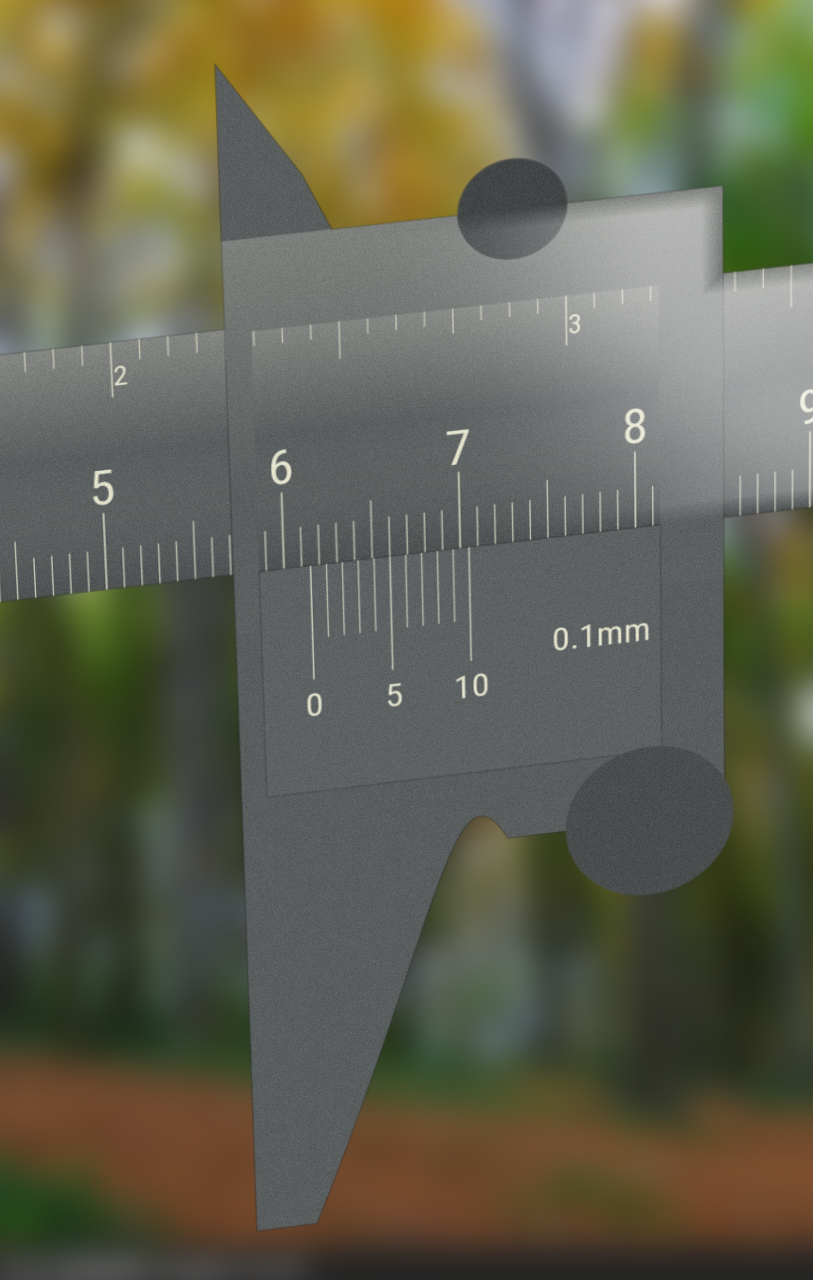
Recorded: 61.5 (mm)
